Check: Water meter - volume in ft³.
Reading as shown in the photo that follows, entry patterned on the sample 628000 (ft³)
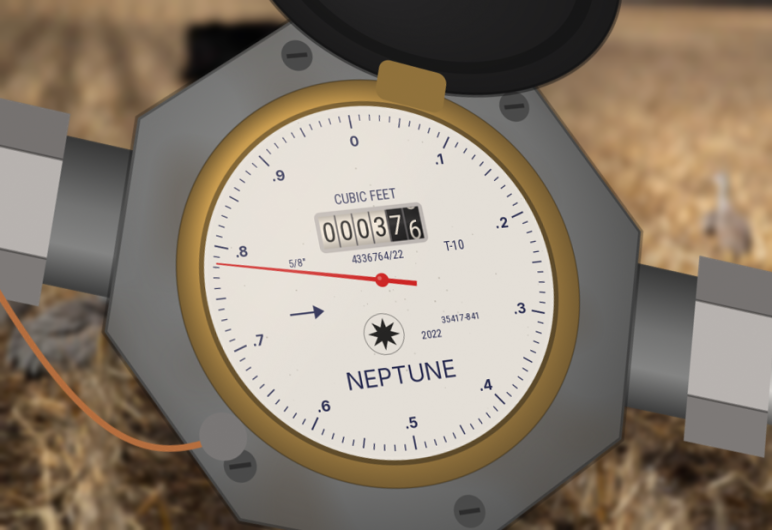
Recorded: 375.78 (ft³)
